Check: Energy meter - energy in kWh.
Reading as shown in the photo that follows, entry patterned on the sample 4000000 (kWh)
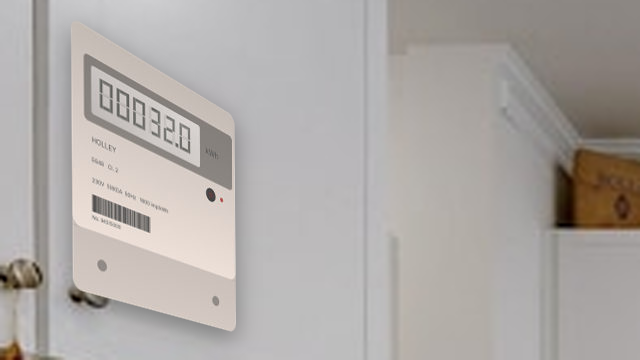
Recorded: 32.0 (kWh)
